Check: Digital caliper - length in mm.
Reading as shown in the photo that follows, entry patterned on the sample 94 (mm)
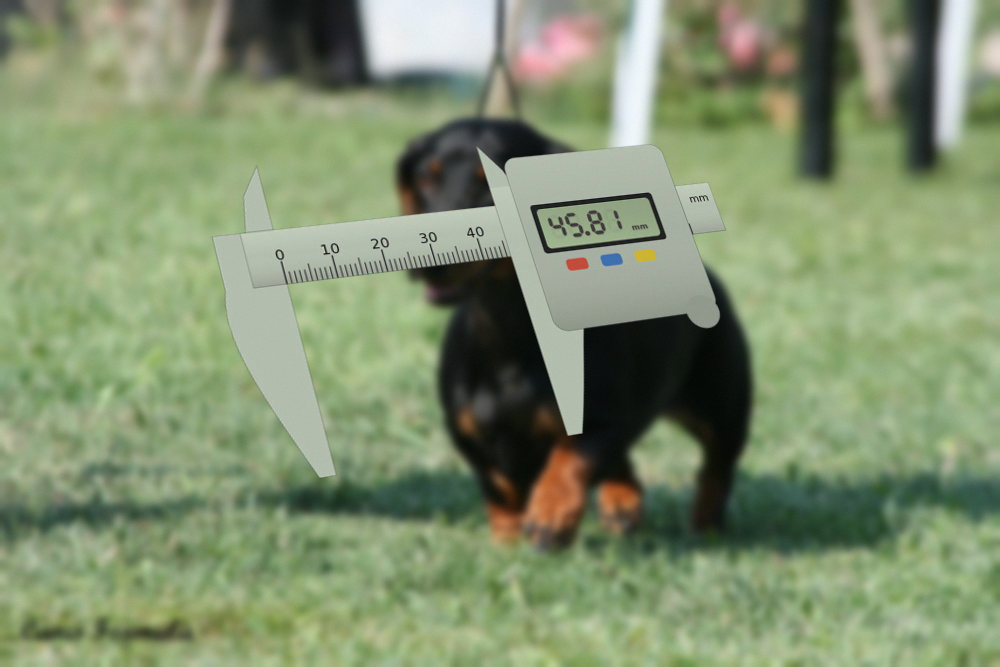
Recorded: 45.81 (mm)
